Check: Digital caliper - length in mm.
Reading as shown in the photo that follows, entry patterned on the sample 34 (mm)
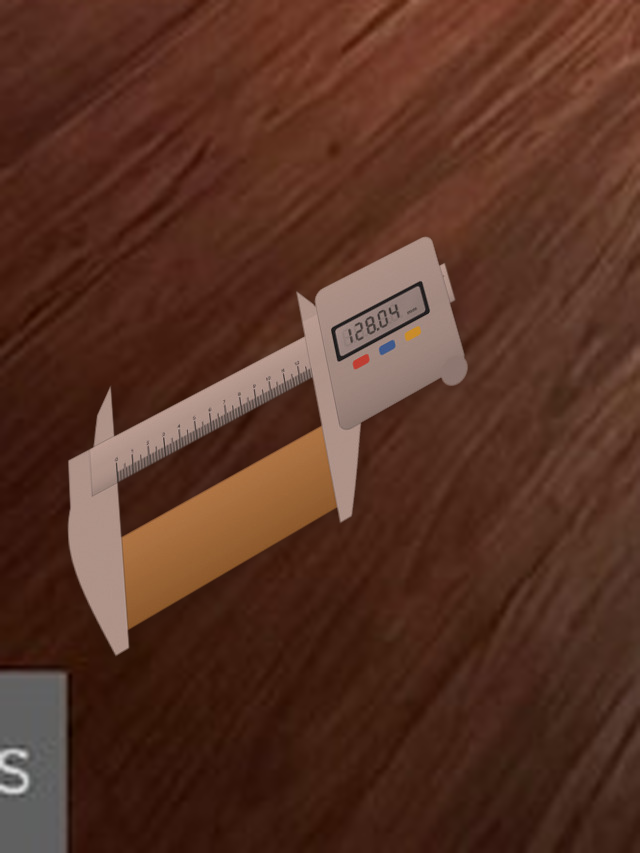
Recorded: 128.04 (mm)
